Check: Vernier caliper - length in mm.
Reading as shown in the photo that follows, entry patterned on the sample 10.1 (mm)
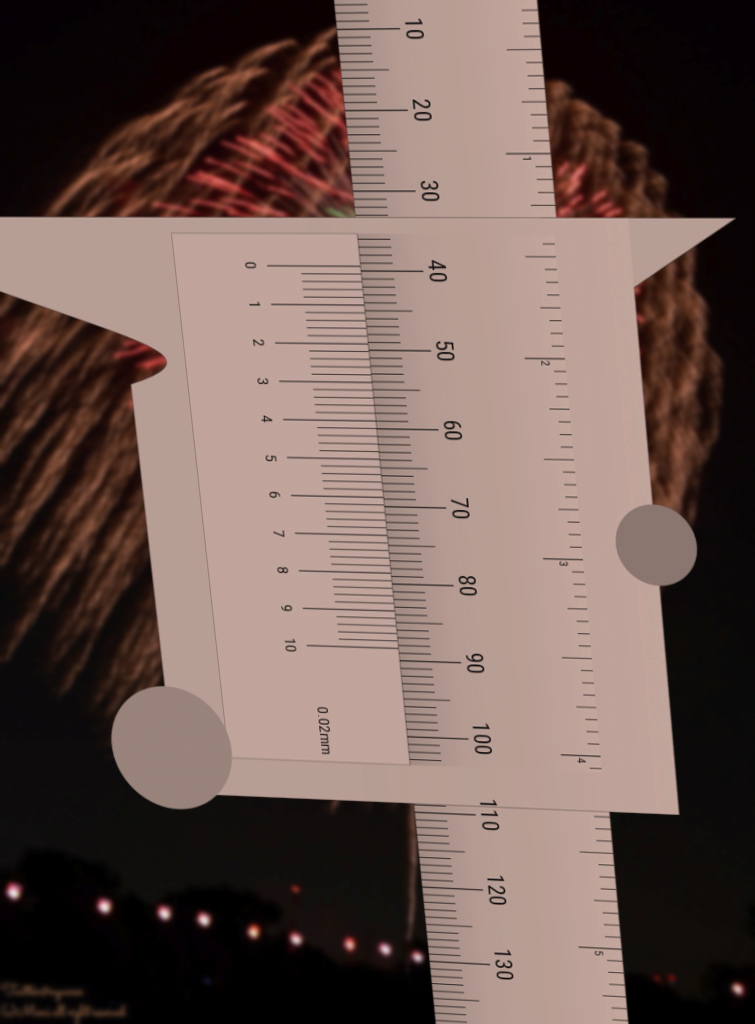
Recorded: 39.4 (mm)
